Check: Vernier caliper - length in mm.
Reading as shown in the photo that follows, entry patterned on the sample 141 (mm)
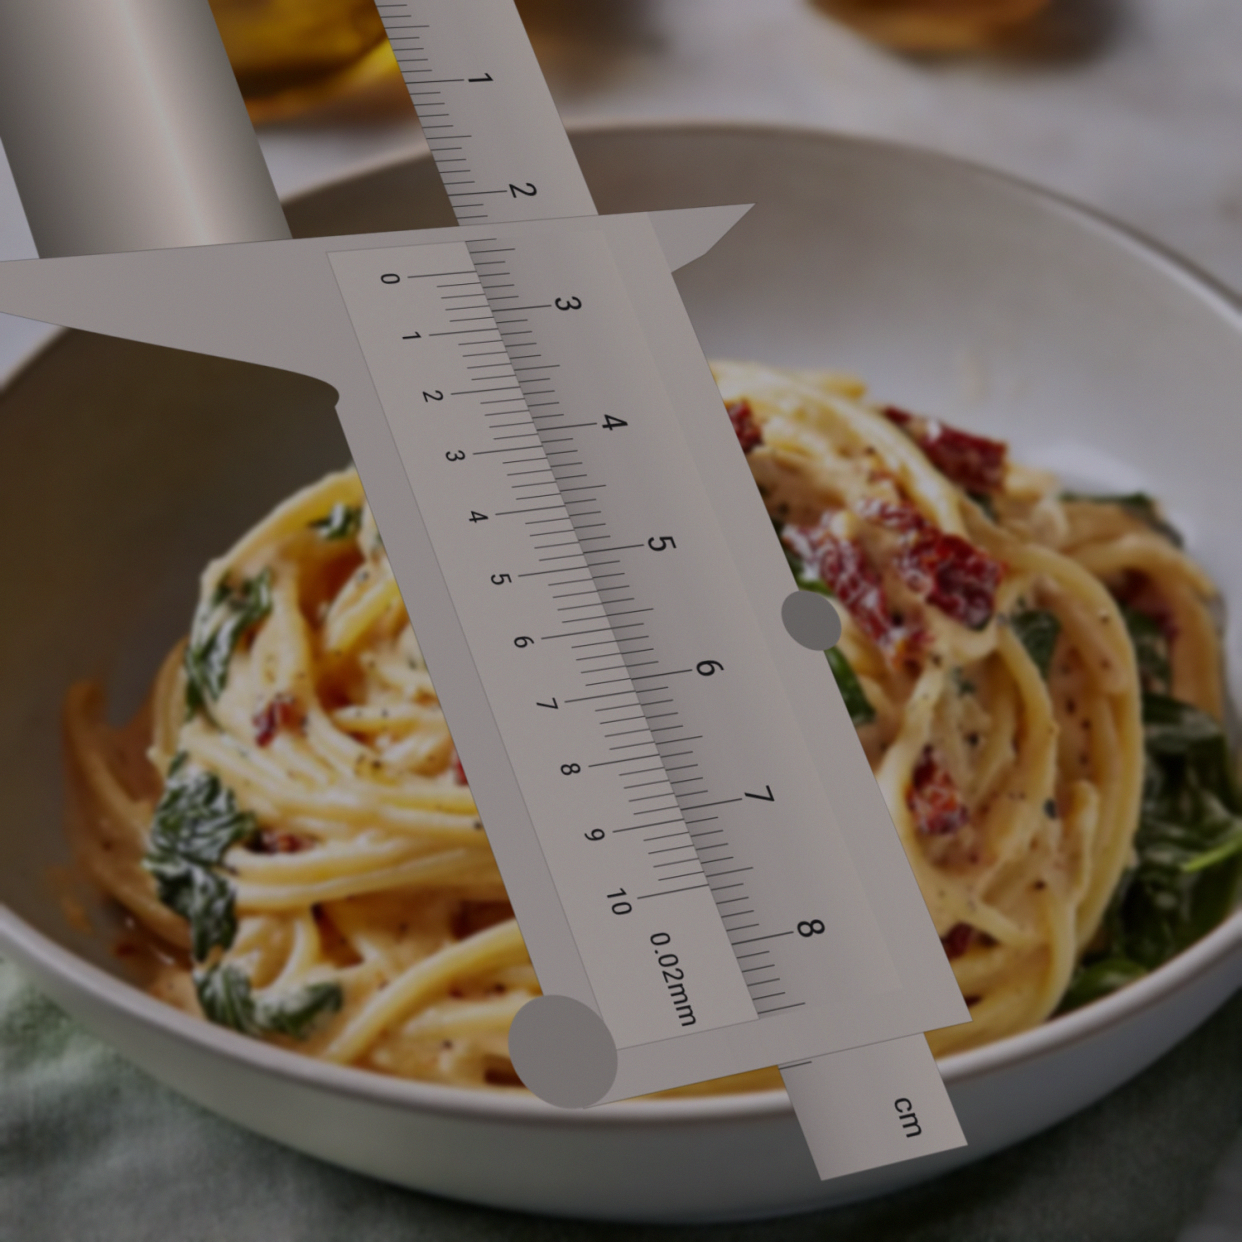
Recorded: 26.6 (mm)
